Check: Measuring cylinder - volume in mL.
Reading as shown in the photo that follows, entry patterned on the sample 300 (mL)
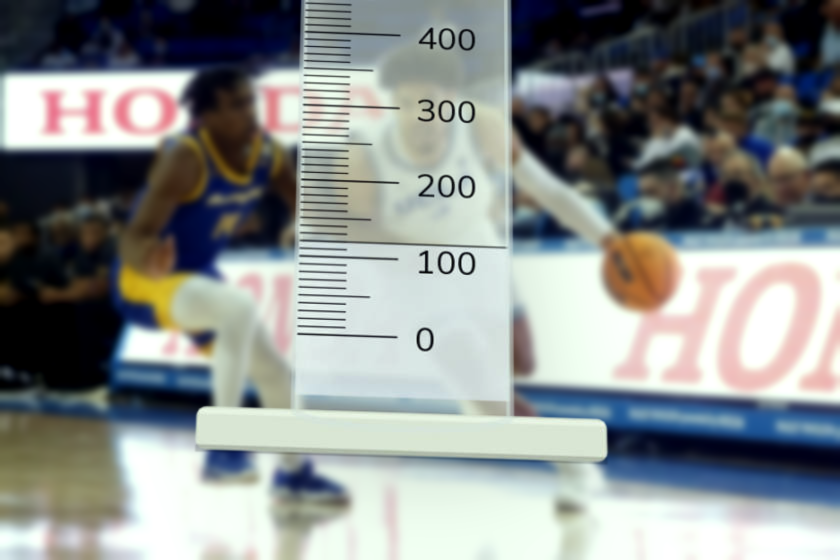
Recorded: 120 (mL)
